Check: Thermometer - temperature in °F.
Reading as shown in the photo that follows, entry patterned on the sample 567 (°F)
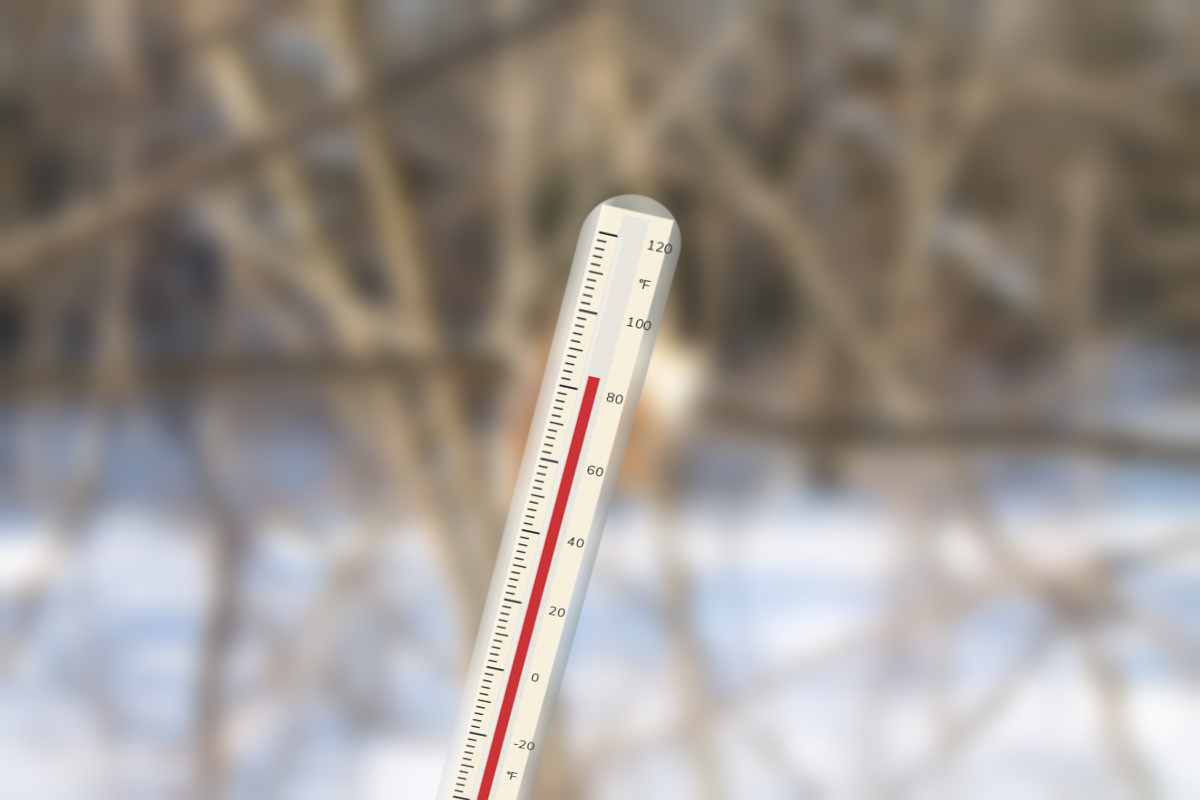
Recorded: 84 (°F)
